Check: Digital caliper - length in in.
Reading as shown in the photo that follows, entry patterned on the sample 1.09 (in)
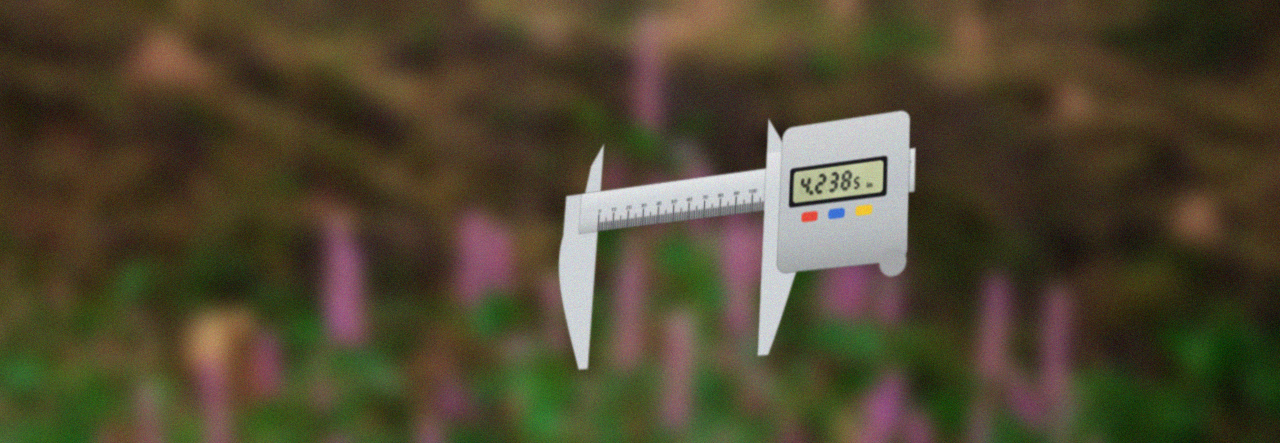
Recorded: 4.2385 (in)
